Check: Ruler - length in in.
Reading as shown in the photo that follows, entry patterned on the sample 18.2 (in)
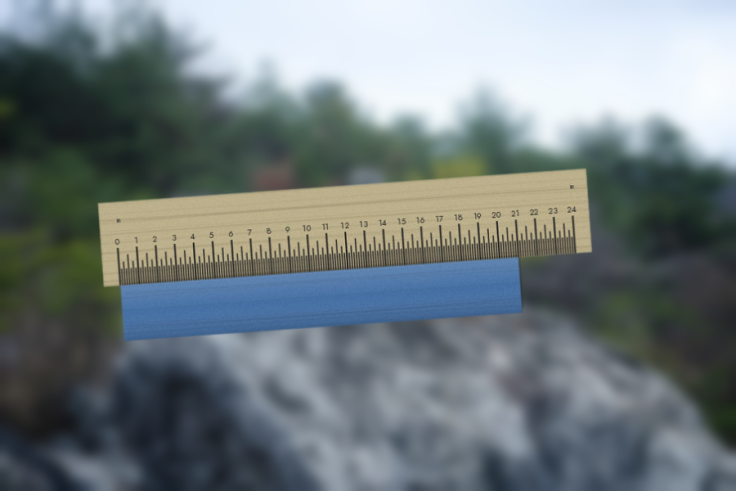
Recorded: 21 (in)
